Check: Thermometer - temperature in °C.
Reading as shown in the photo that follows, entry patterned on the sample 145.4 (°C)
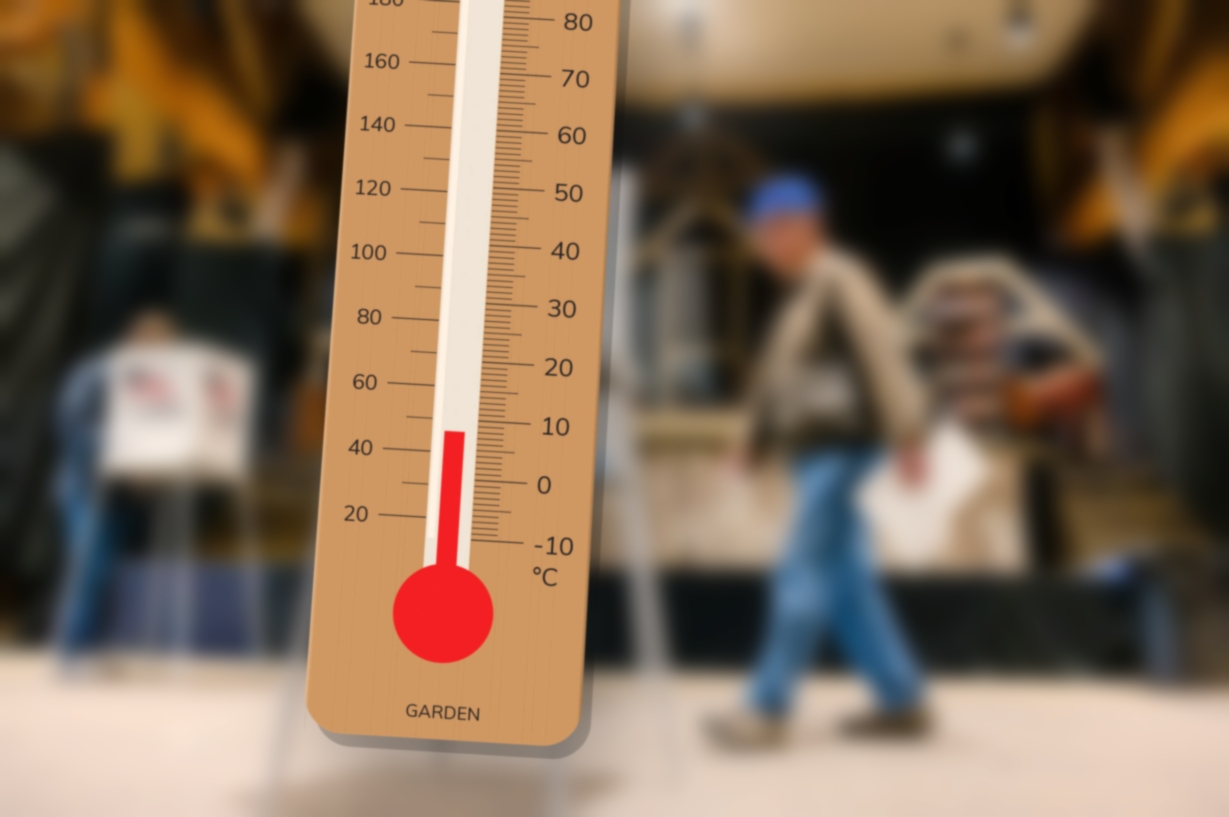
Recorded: 8 (°C)
